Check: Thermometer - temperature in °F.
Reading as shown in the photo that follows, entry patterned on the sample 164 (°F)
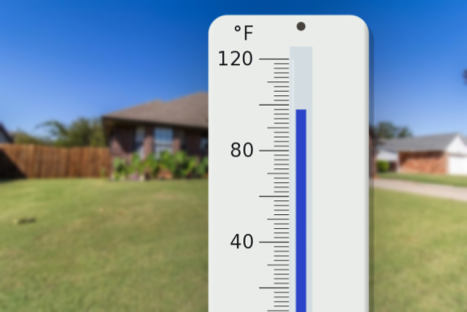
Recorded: 98 (°F)
